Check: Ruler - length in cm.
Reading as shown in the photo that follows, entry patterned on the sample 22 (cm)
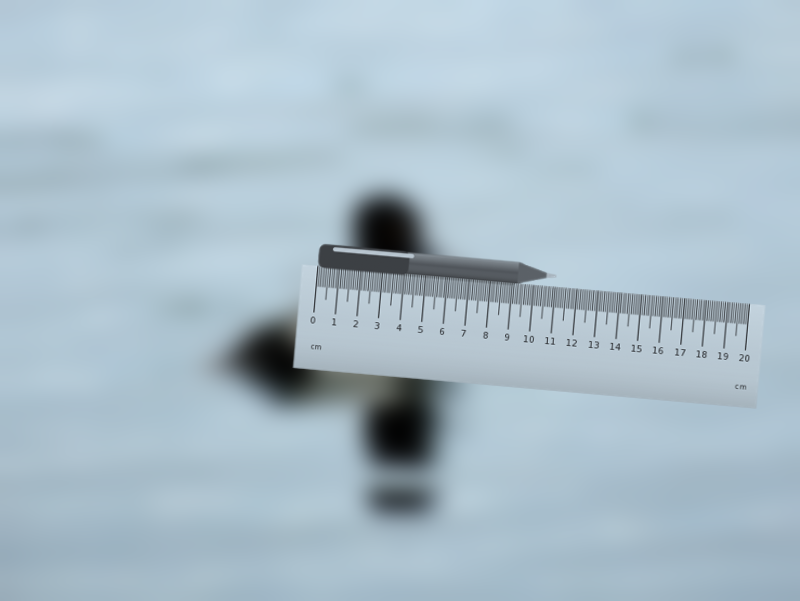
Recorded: 11 (cm)
